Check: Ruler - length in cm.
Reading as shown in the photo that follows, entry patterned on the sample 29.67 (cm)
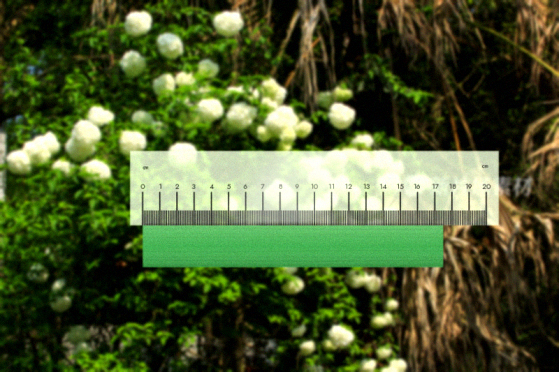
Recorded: 17.5 (cm)
